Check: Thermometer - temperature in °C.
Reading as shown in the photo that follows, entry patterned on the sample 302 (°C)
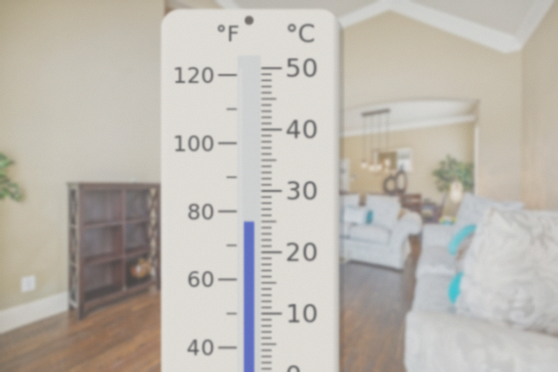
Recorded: 25 (°C)
